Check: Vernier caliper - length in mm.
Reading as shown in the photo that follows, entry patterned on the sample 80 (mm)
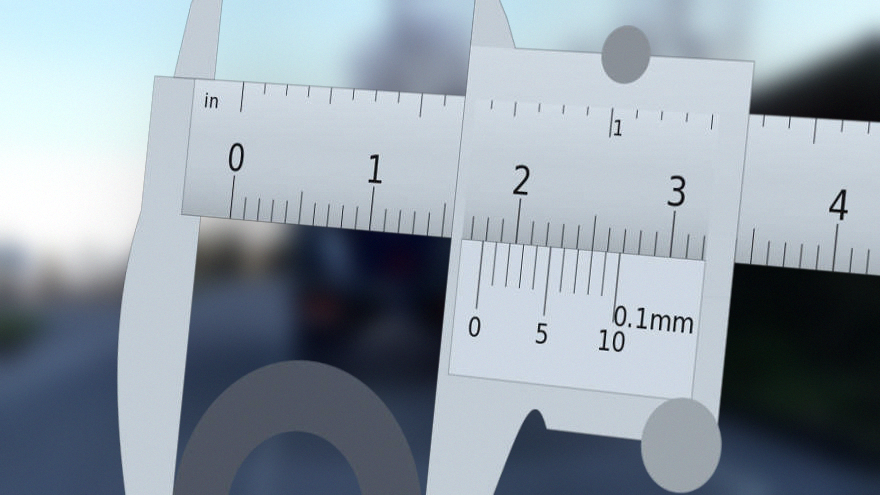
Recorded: 17.8 (mm)
